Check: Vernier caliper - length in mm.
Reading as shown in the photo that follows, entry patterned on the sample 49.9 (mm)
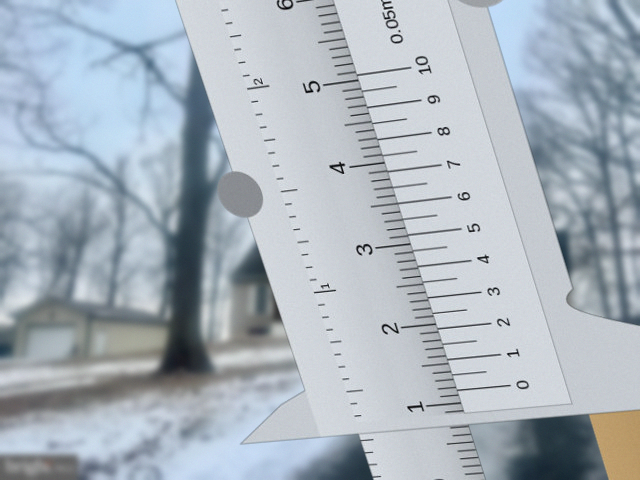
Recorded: 11.6 (mm)
